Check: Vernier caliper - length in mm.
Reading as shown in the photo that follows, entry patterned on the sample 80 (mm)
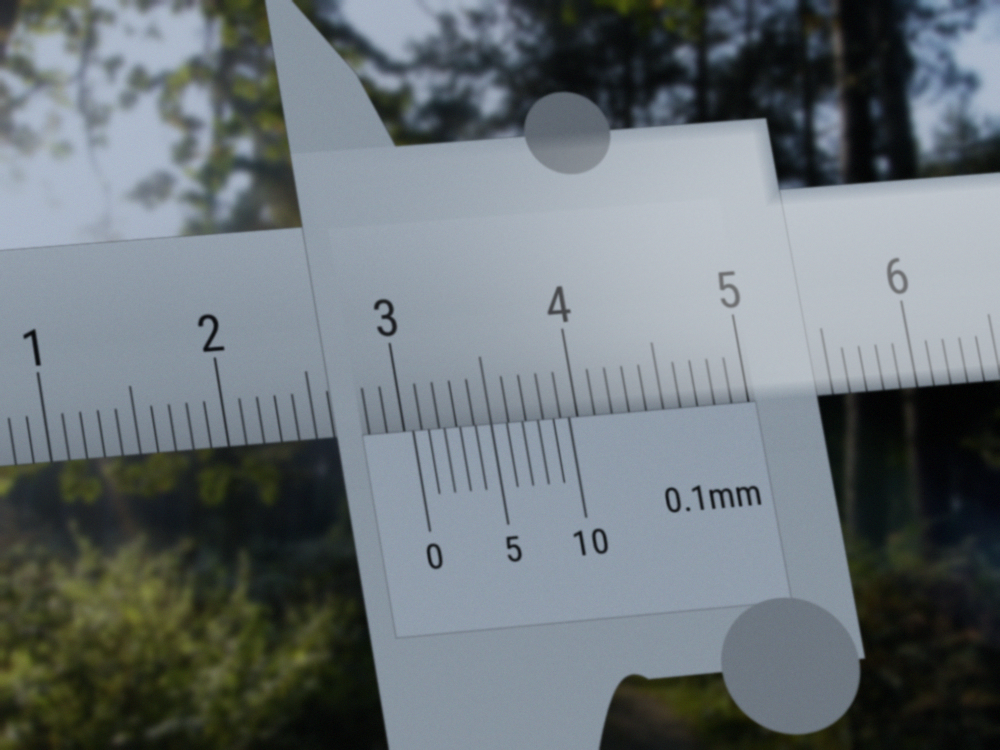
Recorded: 30.5 (mm)
